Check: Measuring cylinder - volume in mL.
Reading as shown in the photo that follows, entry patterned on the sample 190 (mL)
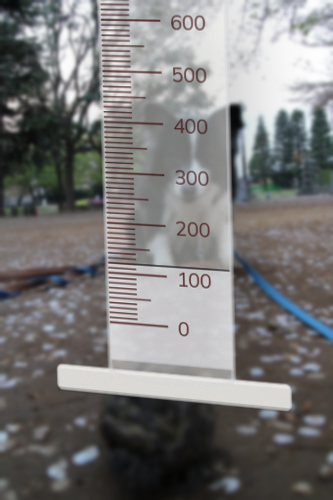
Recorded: 120 (mL)
